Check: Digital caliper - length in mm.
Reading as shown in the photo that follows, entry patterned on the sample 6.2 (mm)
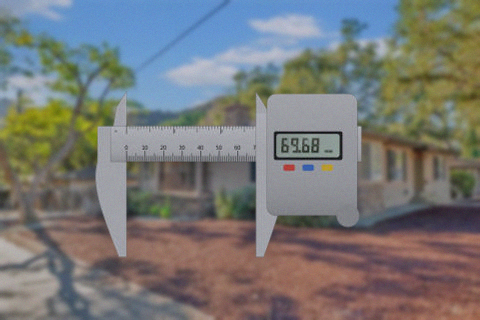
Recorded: 69.68 (mm)
